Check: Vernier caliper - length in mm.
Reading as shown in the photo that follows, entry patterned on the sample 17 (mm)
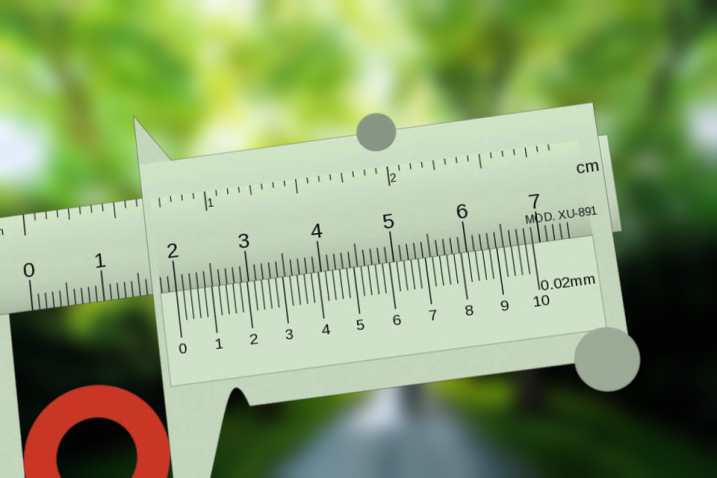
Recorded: 20.0 (mm)
